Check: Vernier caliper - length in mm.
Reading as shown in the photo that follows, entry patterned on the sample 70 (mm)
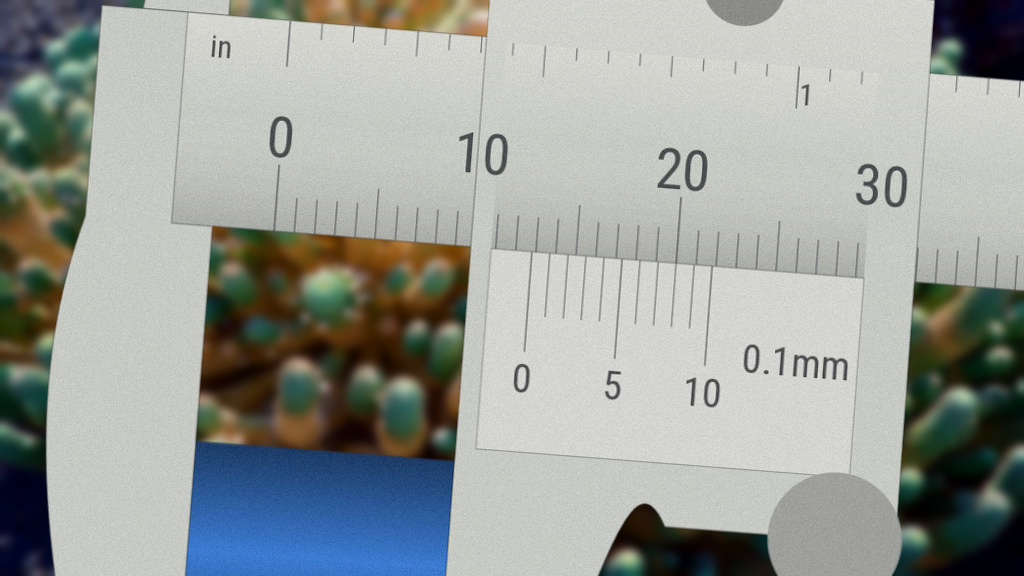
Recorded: 12.8 (mm)
